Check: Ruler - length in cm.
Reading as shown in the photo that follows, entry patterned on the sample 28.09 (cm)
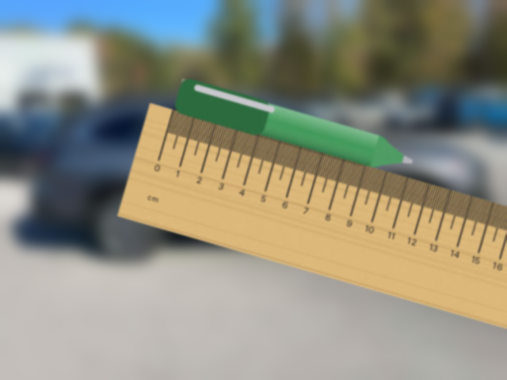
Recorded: 11 (cm)
